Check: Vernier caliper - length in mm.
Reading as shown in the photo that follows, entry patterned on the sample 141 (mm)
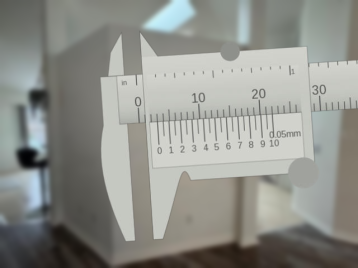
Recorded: 3.0 (mm)
